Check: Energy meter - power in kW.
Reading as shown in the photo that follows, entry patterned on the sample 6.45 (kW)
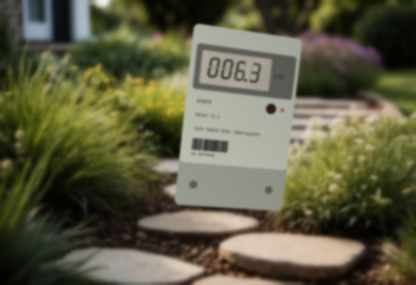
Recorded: 6.3 (kW)
